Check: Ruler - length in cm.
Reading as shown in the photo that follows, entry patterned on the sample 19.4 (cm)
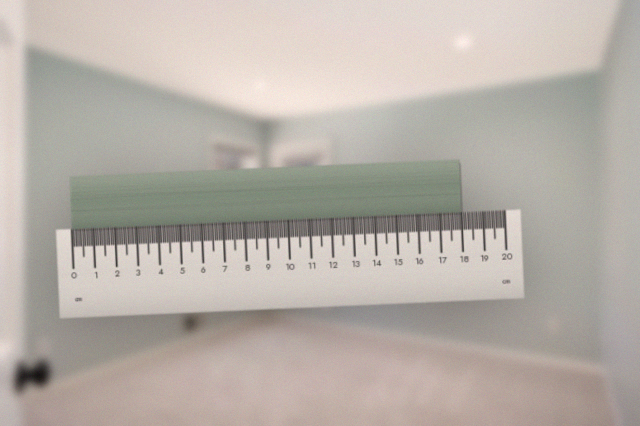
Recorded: 18 (cm)
